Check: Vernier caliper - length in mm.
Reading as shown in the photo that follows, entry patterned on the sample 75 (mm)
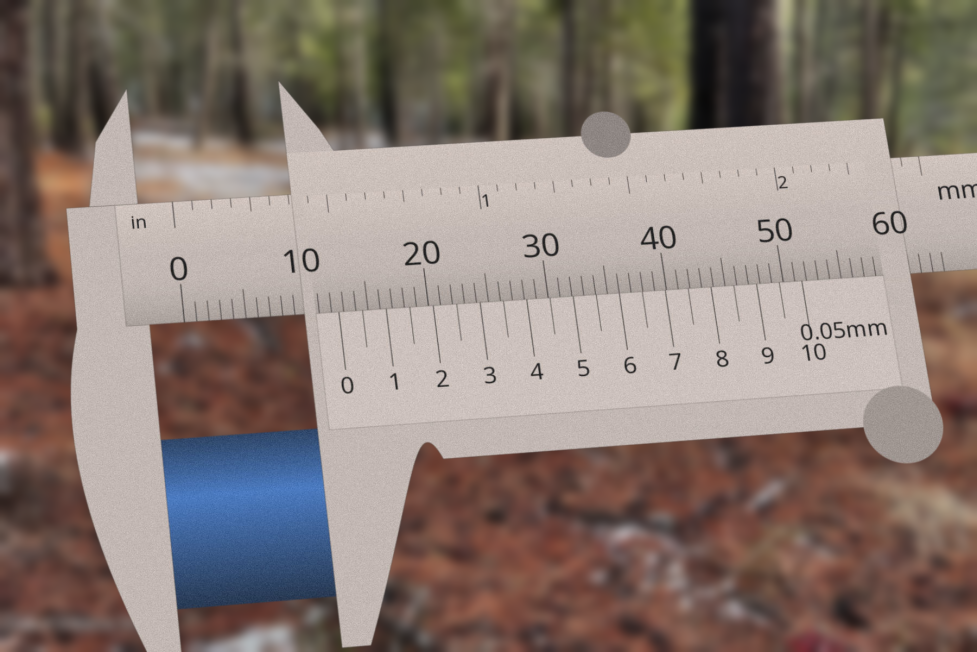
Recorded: 12.6 (mm)
